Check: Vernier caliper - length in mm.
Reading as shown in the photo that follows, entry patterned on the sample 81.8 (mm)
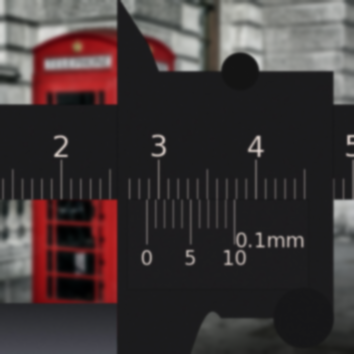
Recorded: 28.8 (mm)
